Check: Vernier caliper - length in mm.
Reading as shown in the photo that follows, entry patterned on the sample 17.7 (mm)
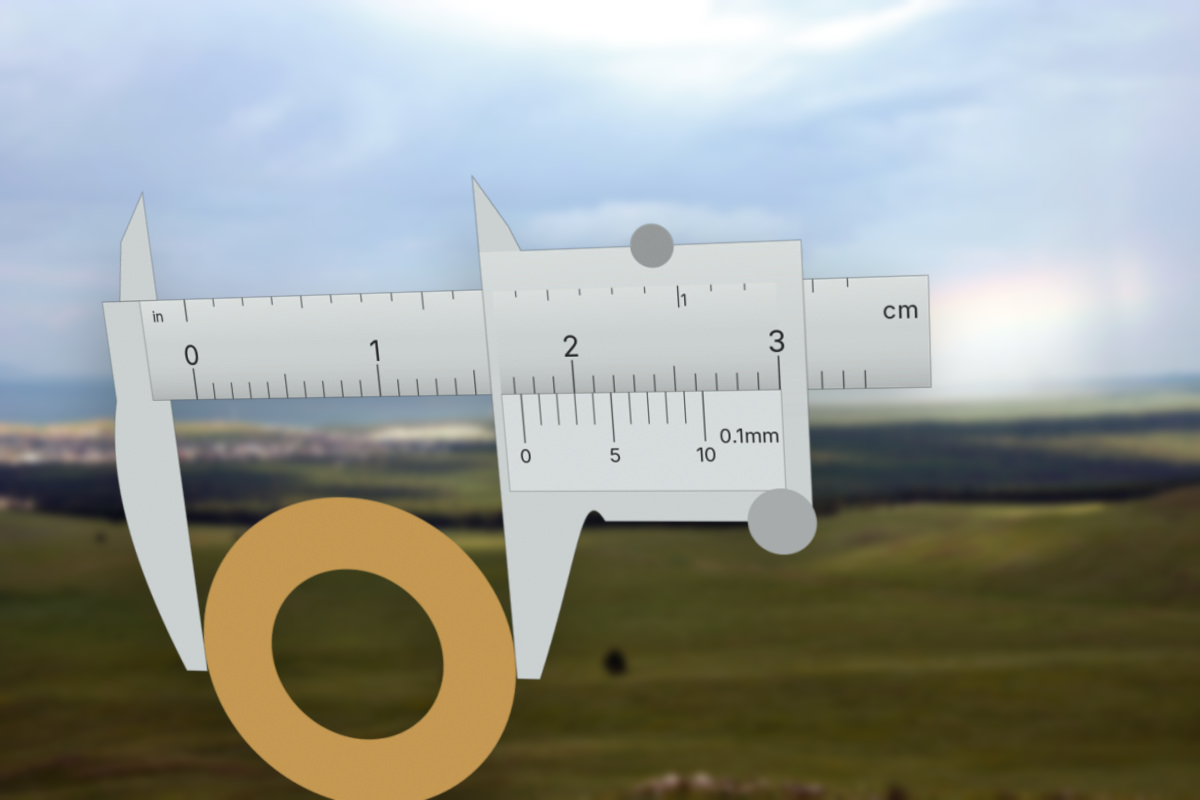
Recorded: 17.3 (mm)
